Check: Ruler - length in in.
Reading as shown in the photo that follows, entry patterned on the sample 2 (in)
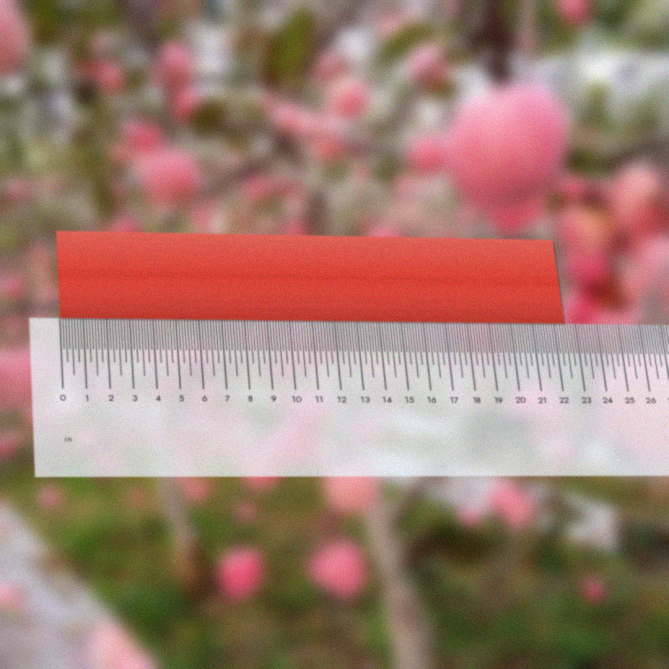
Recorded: 22.5 (in)
